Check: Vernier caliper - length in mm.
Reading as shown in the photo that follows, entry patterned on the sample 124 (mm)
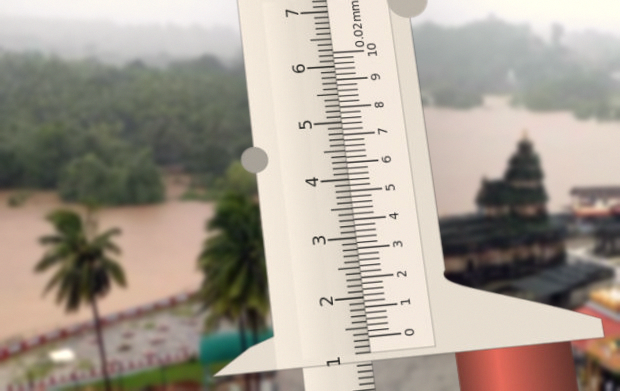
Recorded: 13.5 (mm)
